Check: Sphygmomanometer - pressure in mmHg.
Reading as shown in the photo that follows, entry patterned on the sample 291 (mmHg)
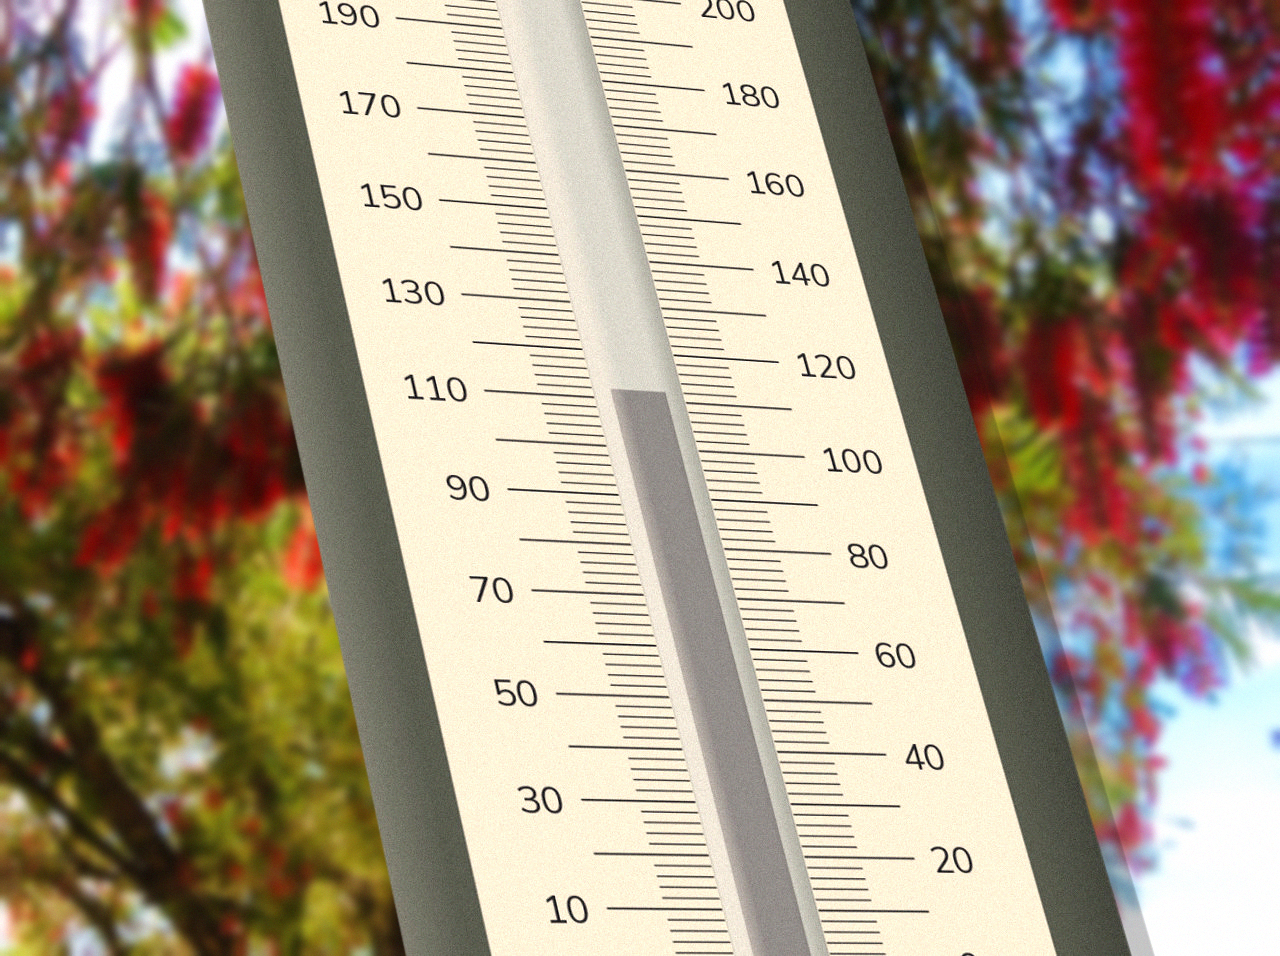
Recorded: 112 (mmHg)
